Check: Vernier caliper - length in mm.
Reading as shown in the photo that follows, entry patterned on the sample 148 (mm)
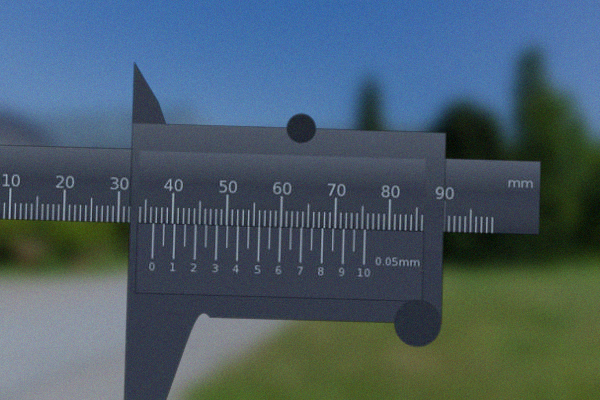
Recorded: 36.5 (mm)
